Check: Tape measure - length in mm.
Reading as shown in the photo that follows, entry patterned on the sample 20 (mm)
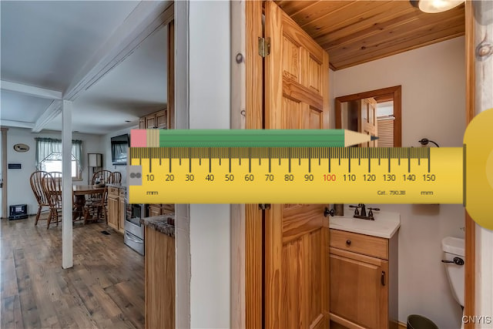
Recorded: 125 (mm)
